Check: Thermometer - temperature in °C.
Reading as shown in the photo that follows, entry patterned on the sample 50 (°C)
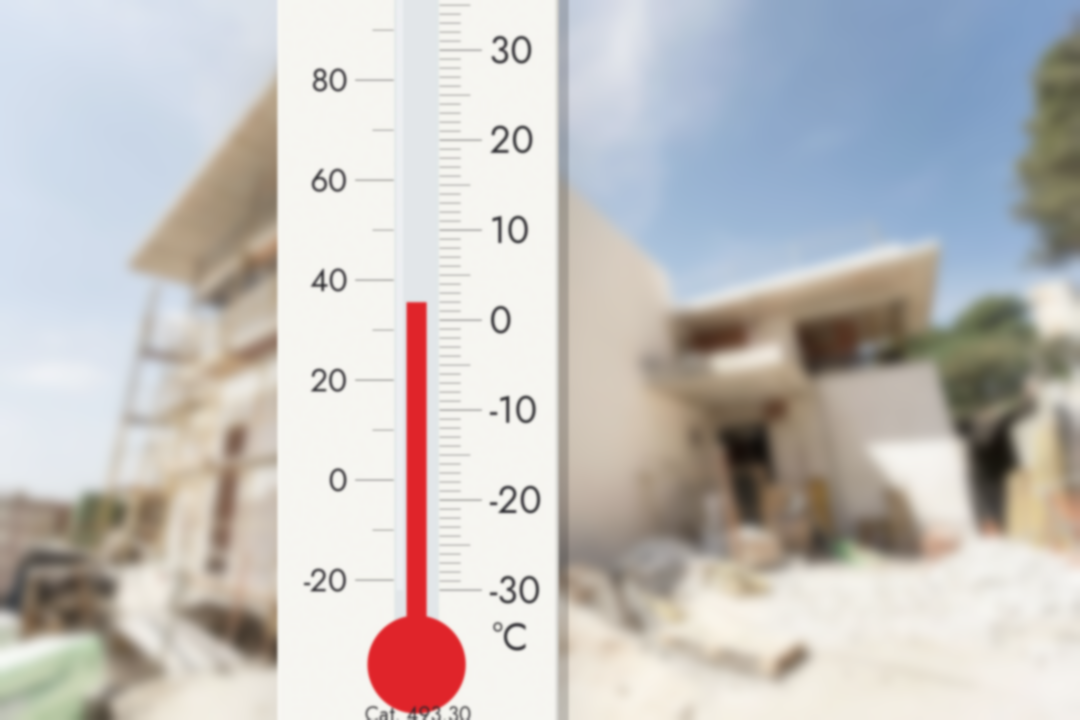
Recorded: 2 (°C)
